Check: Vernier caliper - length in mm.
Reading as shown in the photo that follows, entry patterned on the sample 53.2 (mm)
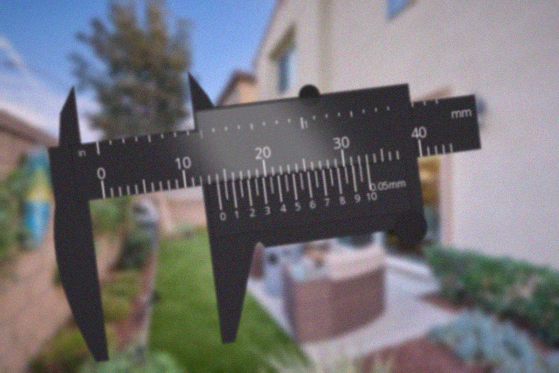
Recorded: 14.0 (mm)
